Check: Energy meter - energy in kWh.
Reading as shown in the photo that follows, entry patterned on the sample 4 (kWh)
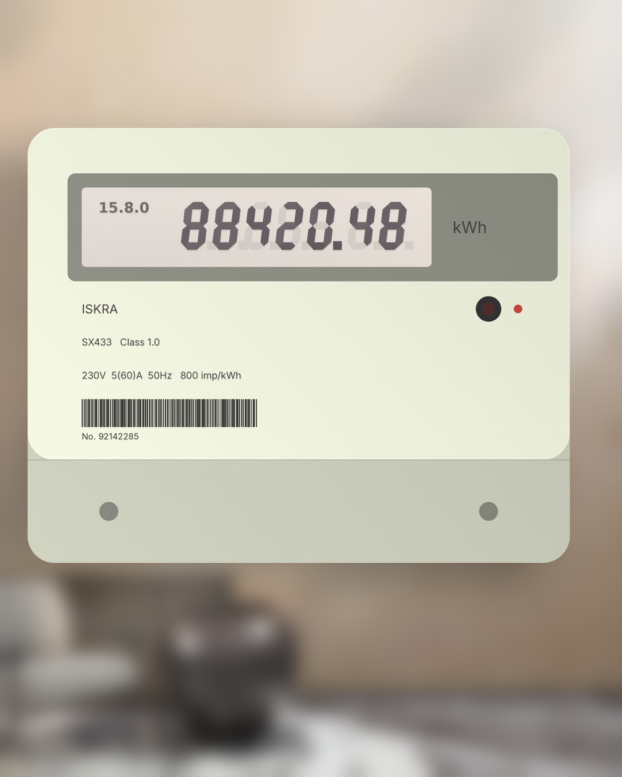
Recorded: 88420.48 (kWh)
